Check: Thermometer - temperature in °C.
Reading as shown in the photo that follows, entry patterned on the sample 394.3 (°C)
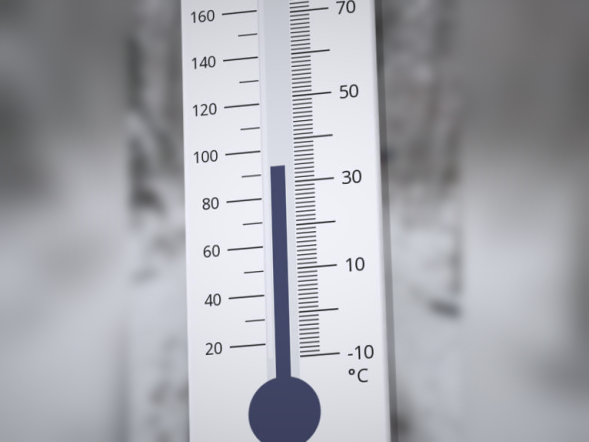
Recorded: 34 (°C)
